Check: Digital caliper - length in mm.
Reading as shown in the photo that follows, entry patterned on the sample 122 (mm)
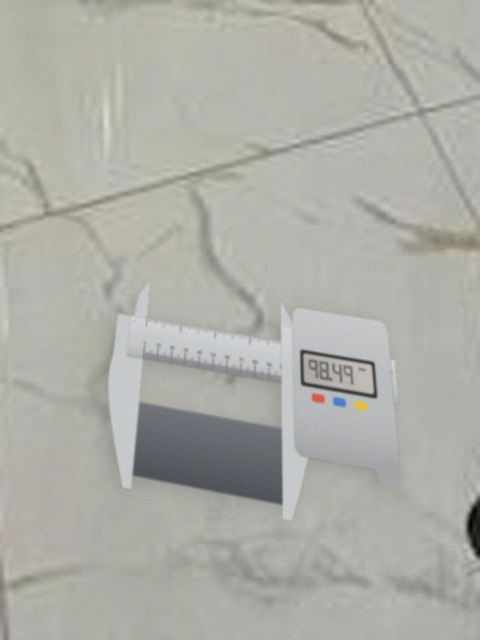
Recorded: 98.49 (mm)
